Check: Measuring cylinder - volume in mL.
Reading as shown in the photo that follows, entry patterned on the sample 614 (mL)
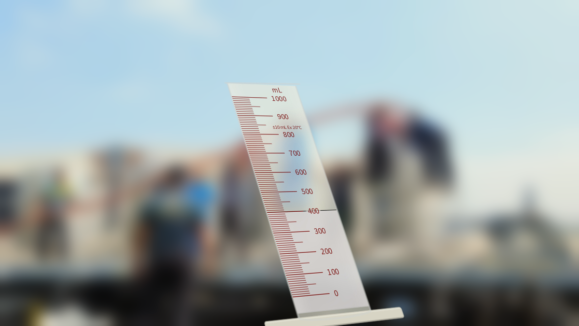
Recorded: 400 (mL)
